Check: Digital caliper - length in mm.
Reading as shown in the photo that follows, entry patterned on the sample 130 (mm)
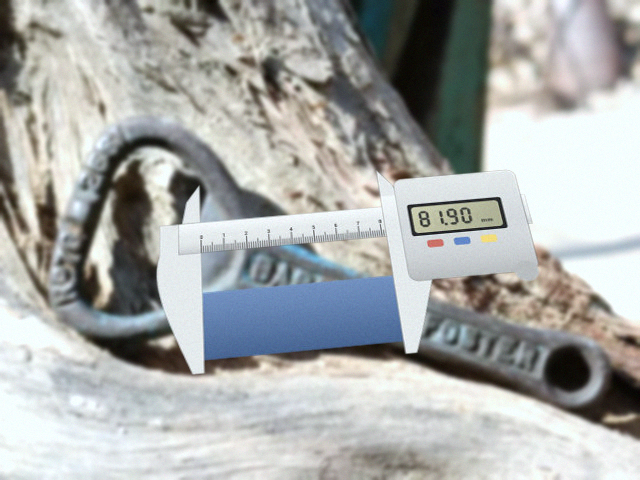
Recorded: 81.90 (mm)
